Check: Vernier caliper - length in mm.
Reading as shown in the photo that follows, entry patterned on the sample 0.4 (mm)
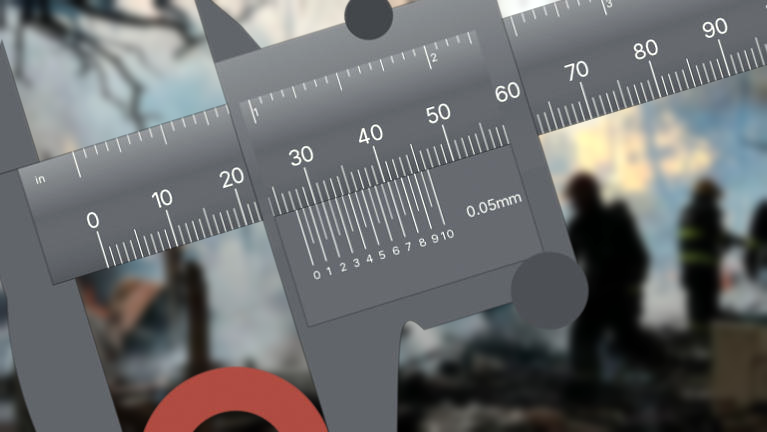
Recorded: 27.2 (mm)
